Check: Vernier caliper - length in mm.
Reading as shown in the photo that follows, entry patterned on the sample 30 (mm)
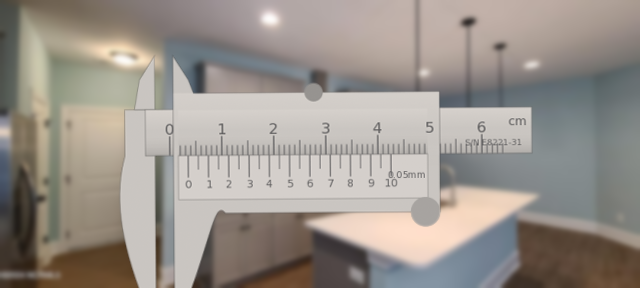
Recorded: 3.5 (mm)
